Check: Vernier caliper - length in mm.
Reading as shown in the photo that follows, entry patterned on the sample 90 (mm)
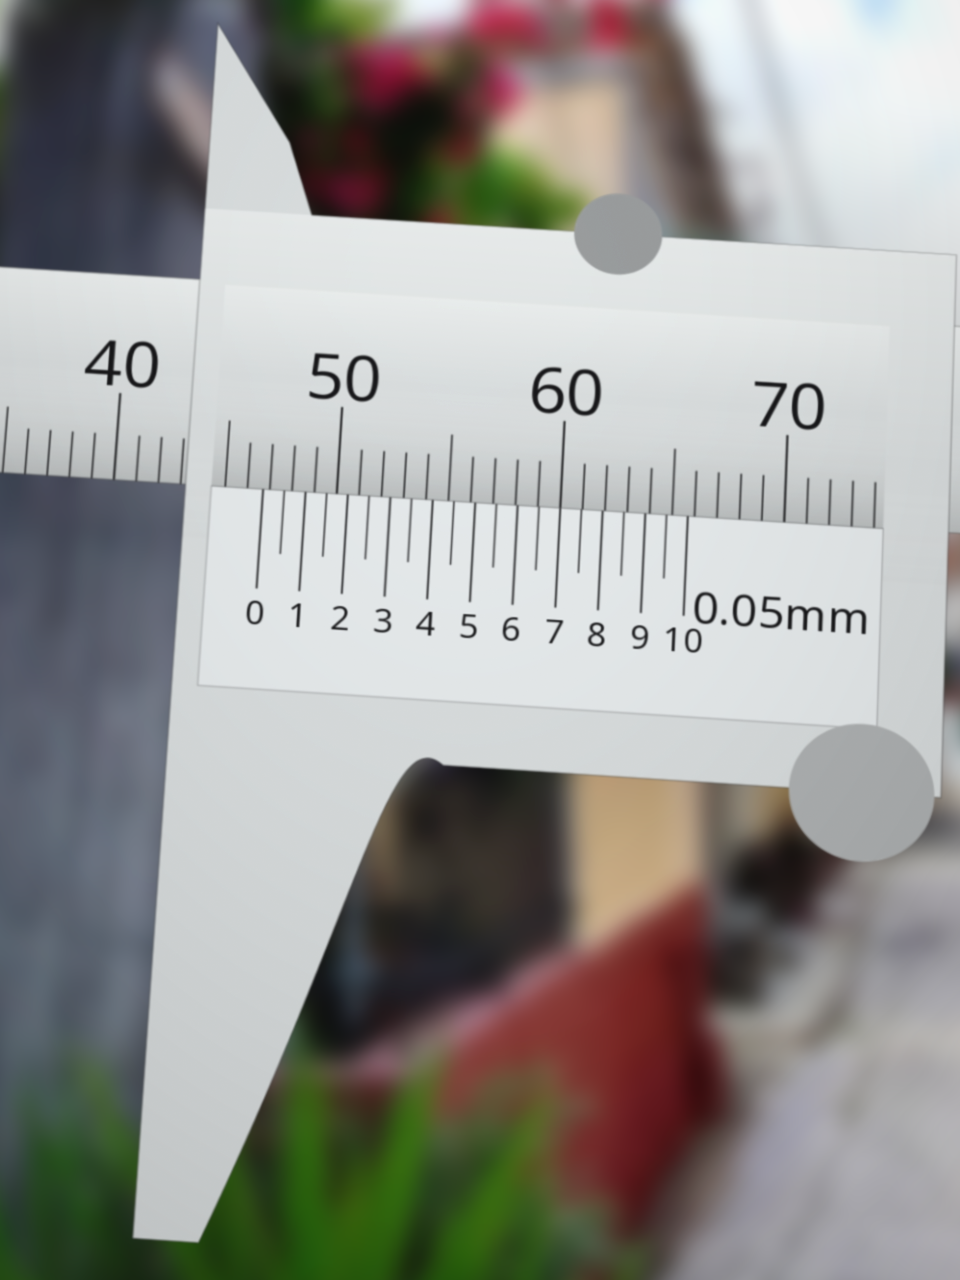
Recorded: 46.7 (mm)
